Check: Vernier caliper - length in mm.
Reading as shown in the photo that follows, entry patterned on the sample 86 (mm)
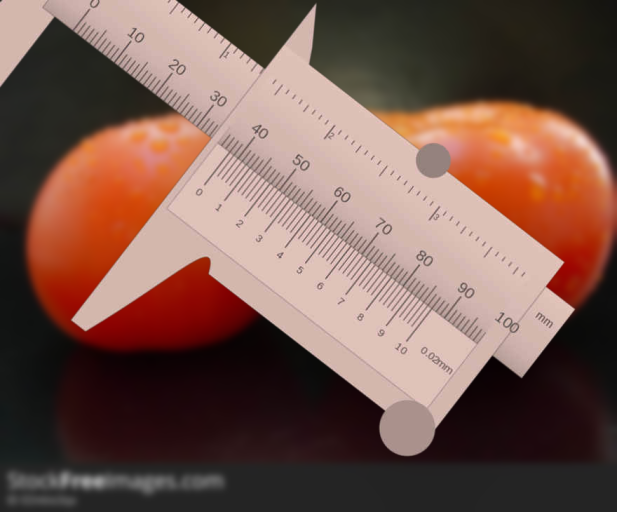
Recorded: 38.0 (mm)
